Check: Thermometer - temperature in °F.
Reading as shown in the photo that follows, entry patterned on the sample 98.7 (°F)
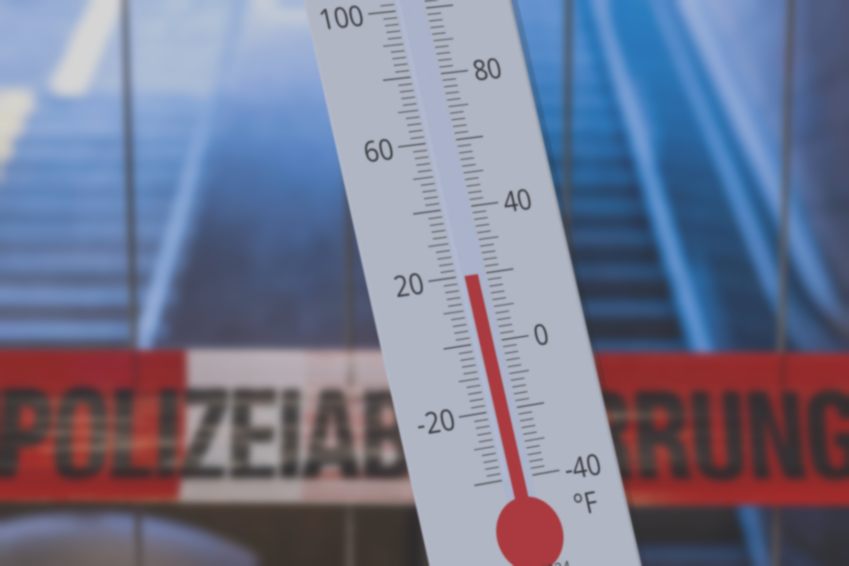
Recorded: 20 (°F)
